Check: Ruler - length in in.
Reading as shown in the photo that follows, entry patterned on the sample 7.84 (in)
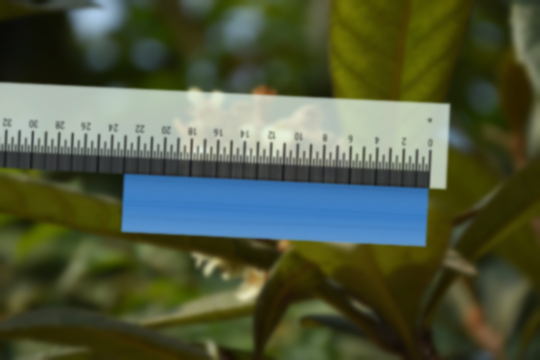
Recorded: 23 (in)
